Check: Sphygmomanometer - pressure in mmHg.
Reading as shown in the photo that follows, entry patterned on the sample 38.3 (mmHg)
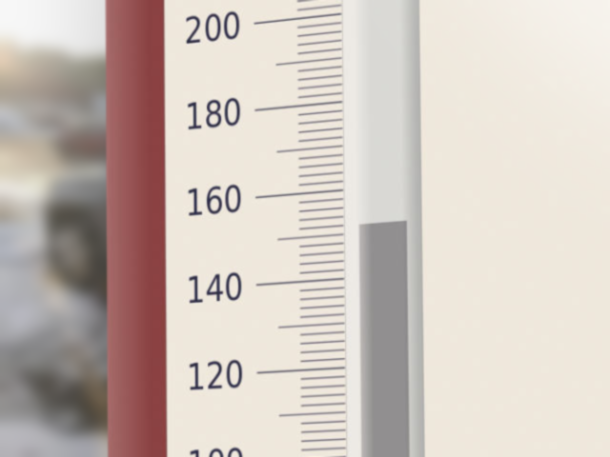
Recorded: 152 (mmHg)
